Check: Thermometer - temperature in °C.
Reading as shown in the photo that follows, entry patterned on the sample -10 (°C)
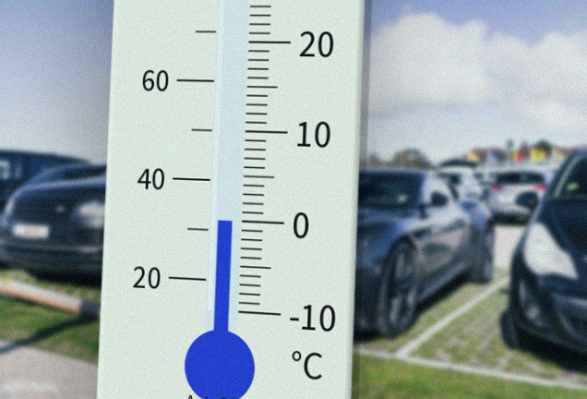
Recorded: 0 (°C)
